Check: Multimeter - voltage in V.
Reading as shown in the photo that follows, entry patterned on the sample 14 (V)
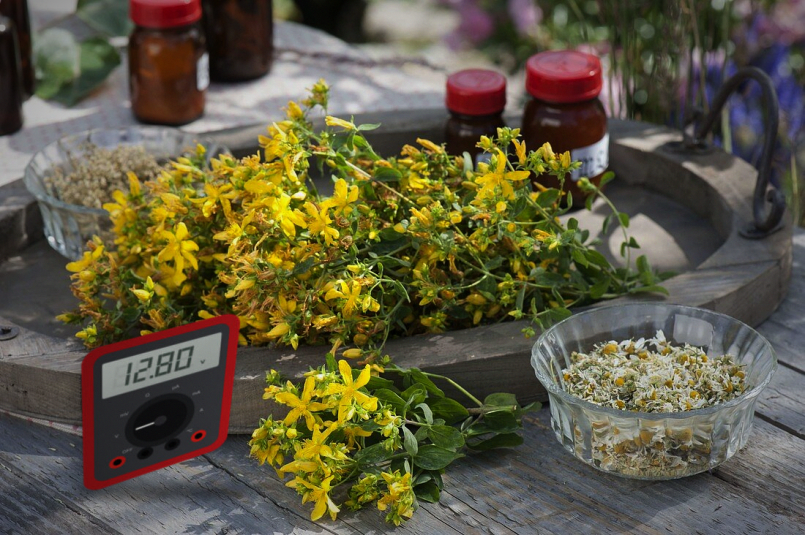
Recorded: 12.80 (V)
